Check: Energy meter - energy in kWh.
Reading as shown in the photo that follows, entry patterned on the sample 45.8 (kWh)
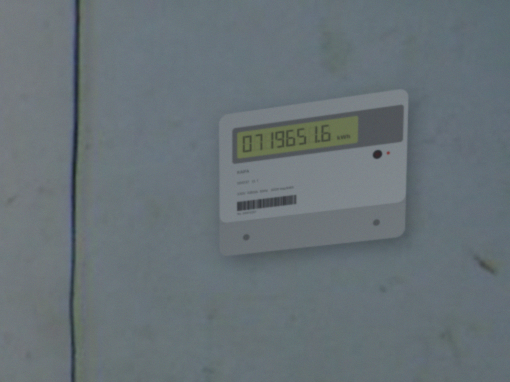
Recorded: 719651.6 (kWh)
